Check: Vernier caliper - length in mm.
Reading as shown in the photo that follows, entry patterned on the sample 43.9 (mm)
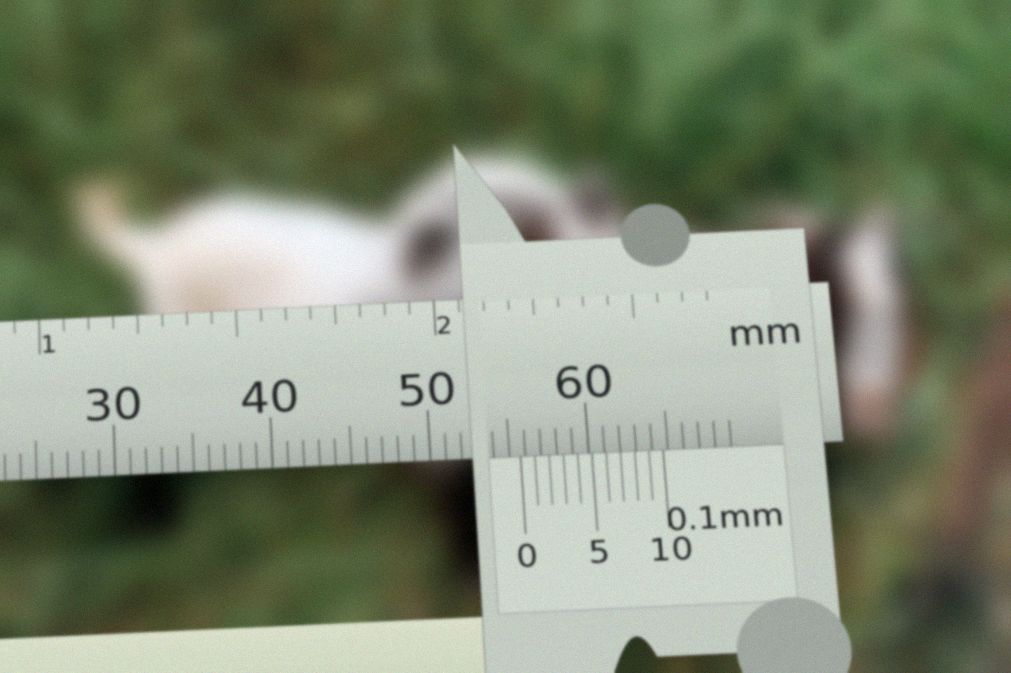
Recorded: 55.7 (mm)
